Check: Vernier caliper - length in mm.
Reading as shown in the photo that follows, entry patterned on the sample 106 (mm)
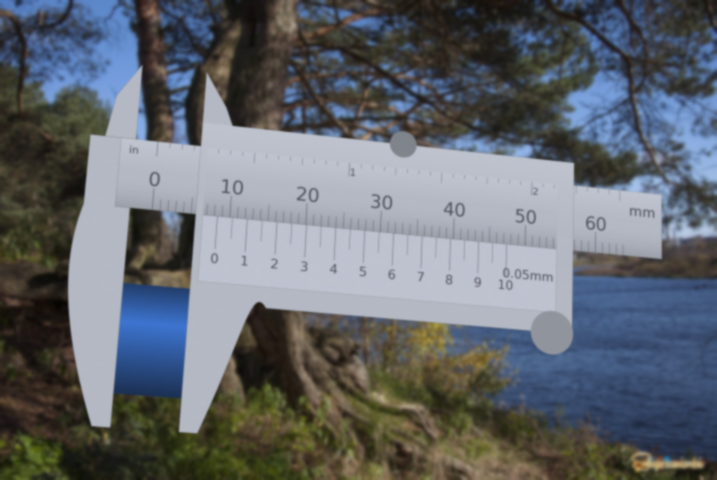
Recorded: 8.4 (mm)
